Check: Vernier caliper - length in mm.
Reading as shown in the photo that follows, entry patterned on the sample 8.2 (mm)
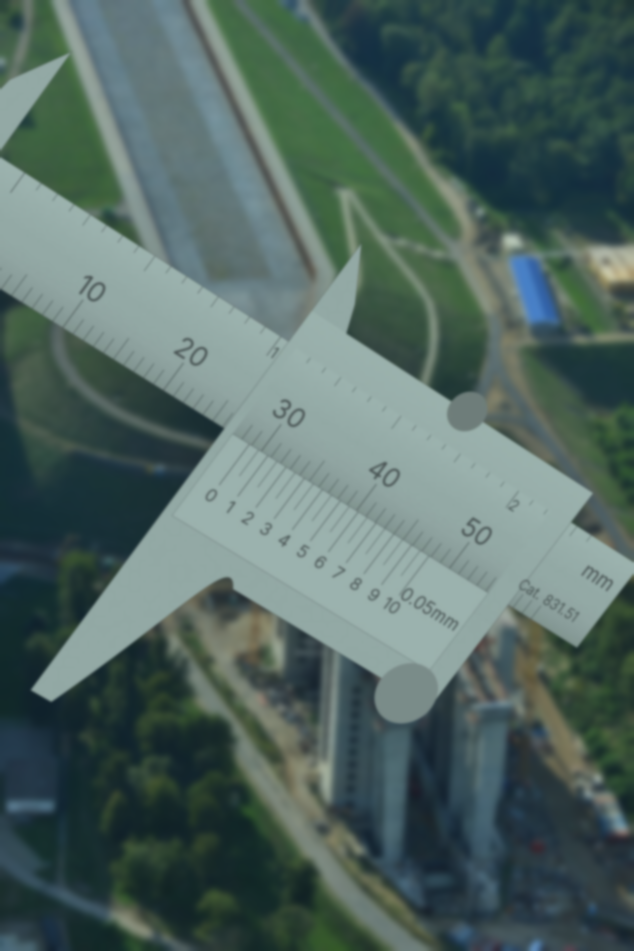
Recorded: 28.8 (mm)
